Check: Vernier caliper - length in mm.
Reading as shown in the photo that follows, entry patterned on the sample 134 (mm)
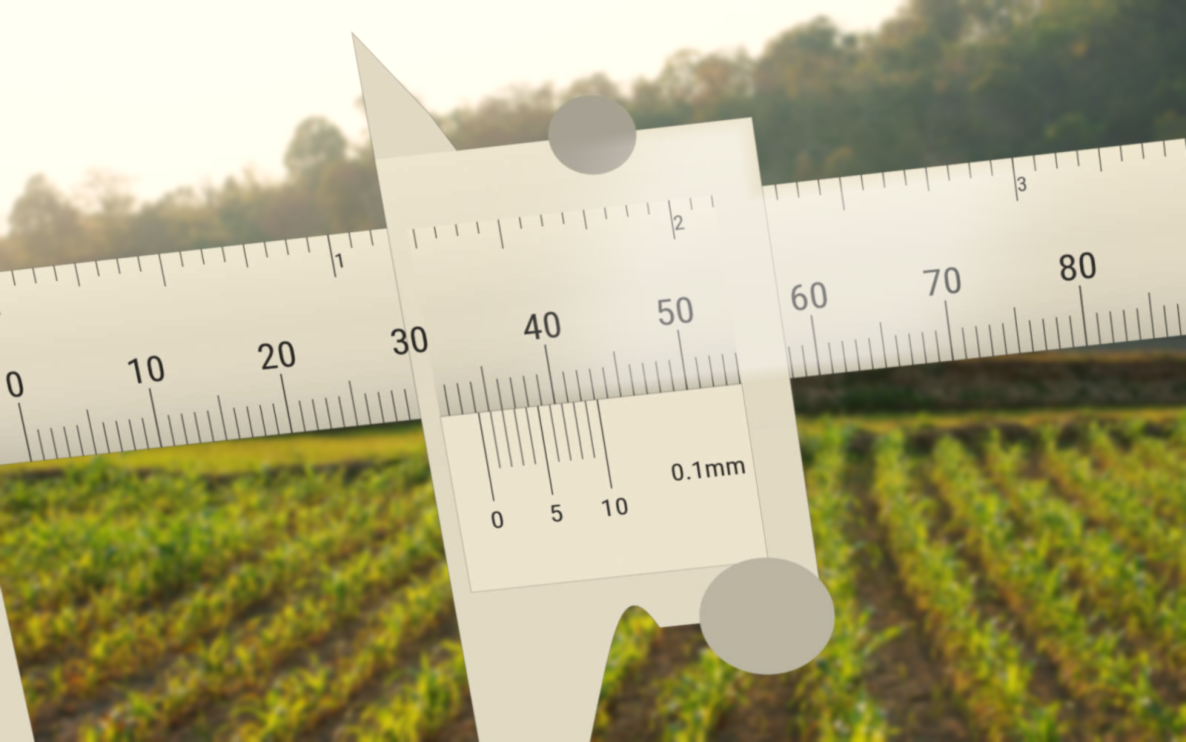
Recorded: 34.2 (mm)
